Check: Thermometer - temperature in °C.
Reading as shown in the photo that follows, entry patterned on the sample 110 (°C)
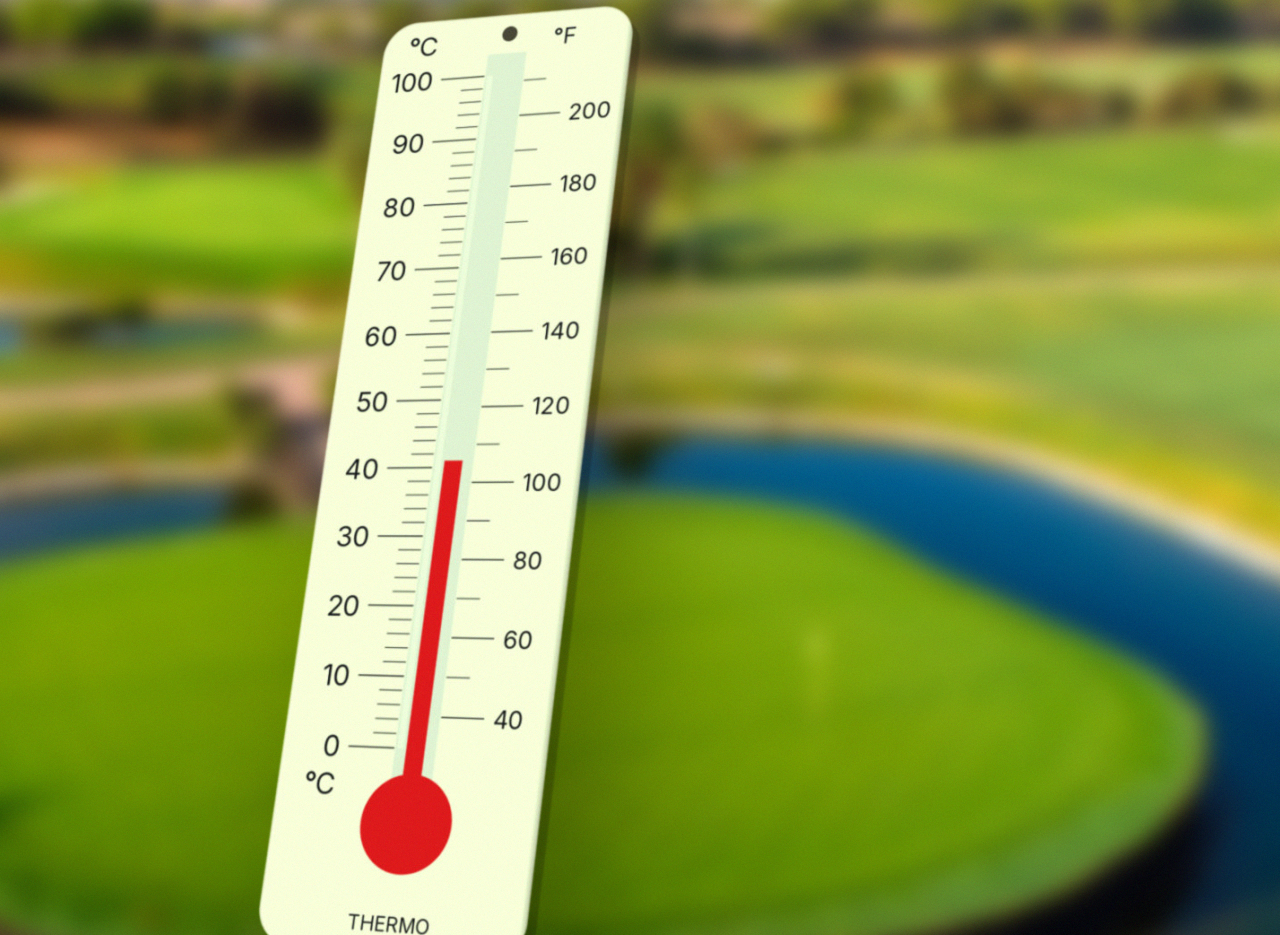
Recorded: 41 (°C)
